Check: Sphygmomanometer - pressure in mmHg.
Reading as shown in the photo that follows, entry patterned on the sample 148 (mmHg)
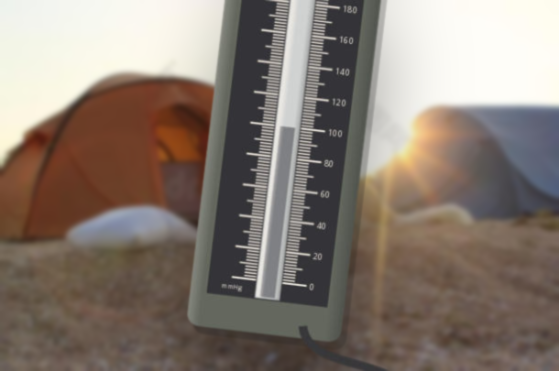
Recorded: 100 (mmHg)
